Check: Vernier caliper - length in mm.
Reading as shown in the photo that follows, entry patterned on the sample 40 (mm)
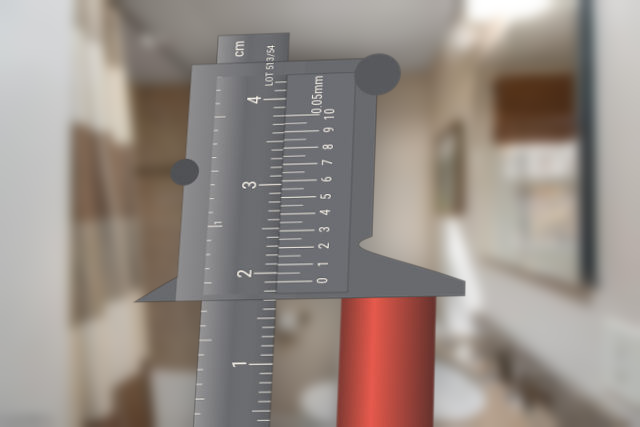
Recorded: 19.0 (mm)
